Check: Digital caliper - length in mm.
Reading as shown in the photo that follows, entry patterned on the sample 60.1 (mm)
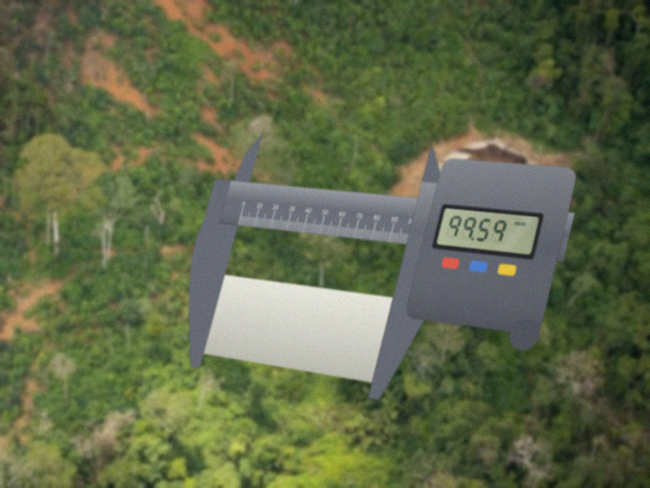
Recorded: 99.59 (mm)
